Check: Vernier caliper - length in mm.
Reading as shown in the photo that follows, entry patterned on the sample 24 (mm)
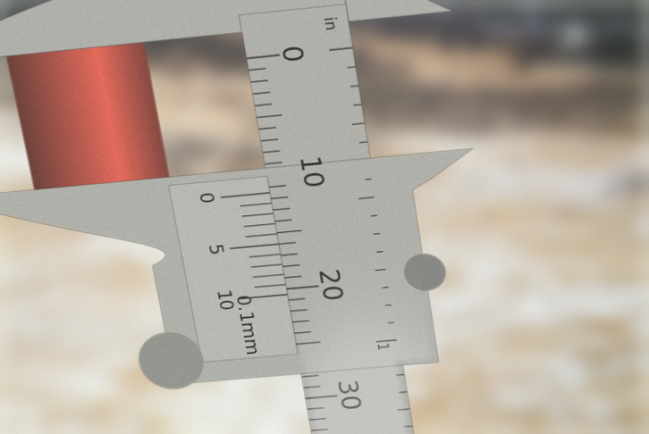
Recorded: 11.5 (mm)
